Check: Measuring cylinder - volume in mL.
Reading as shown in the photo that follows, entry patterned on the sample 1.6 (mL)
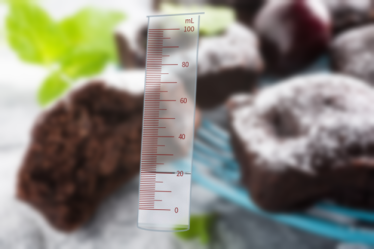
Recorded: 20 (mL)
